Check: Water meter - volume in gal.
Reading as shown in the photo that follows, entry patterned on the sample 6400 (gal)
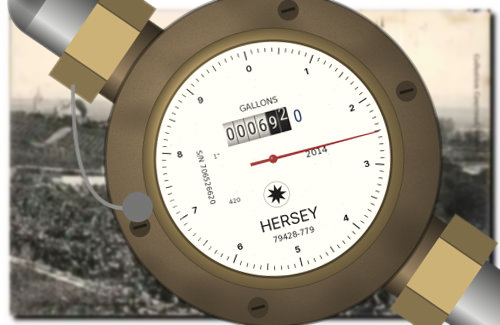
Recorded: 6922.5 (gal)
